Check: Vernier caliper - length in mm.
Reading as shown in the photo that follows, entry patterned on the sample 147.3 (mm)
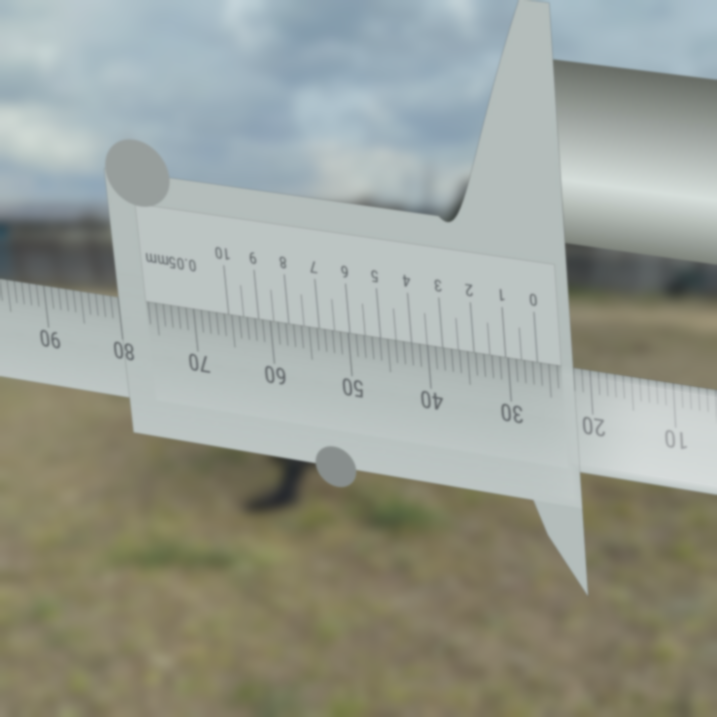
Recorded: 26.4 (mm)
